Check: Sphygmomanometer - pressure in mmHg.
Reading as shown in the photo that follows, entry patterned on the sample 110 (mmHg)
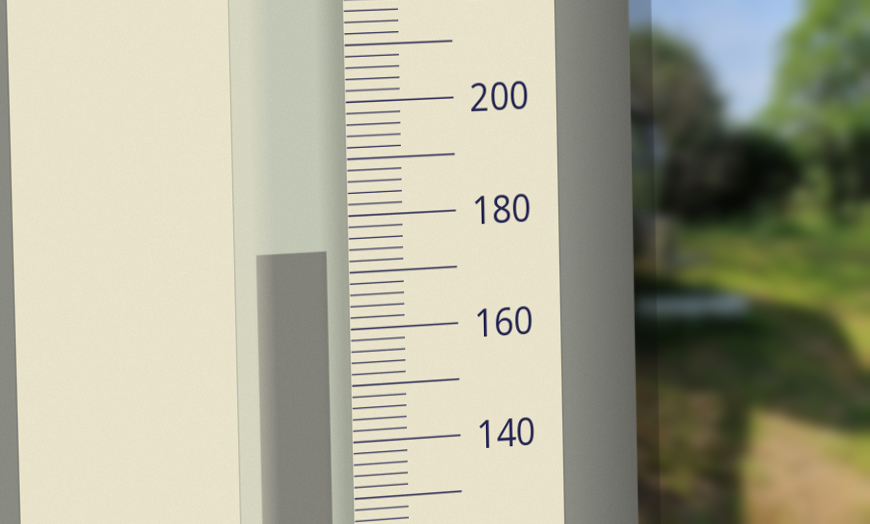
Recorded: 174 (mmHg)
